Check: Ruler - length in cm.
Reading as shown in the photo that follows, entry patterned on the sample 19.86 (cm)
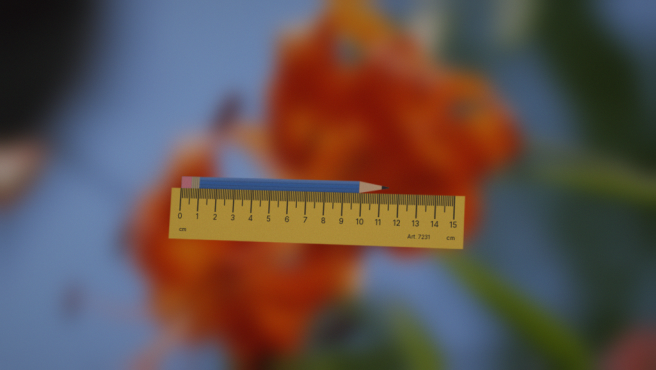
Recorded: 11.5 (cm)
